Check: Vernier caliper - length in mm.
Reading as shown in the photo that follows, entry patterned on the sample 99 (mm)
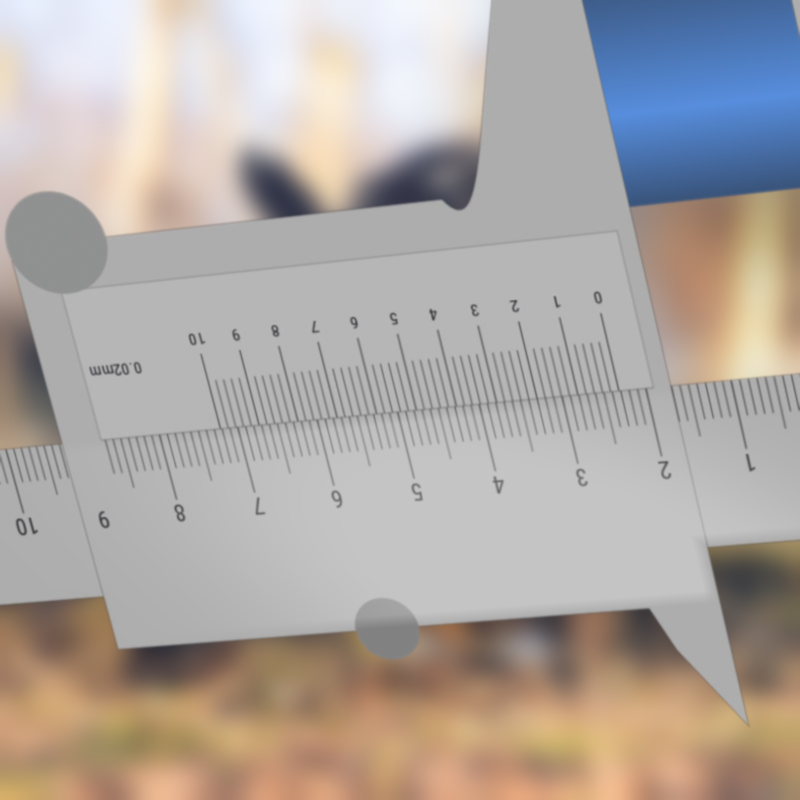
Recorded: 23.2 (mm)
